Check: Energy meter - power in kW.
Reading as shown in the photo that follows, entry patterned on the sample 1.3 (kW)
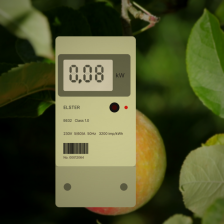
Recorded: 0.08 (kW)
